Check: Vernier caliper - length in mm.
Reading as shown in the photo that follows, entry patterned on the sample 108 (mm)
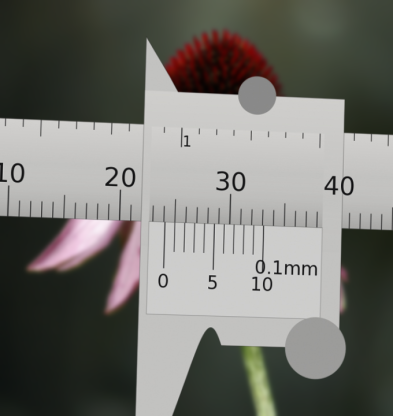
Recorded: 24.1 (mm)
